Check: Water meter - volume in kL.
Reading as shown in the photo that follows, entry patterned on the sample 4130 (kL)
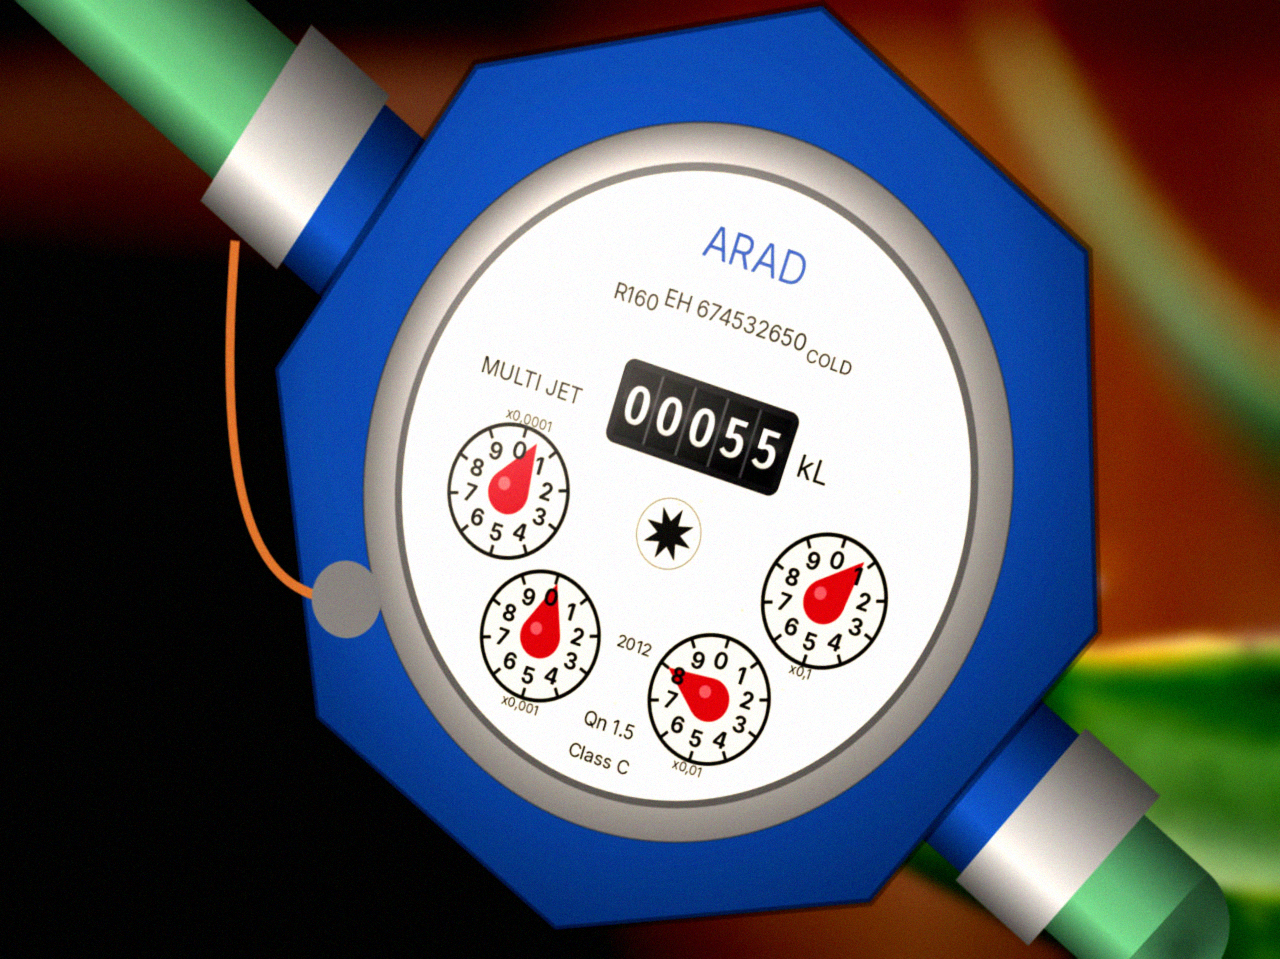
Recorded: 55.0800 (kL)
